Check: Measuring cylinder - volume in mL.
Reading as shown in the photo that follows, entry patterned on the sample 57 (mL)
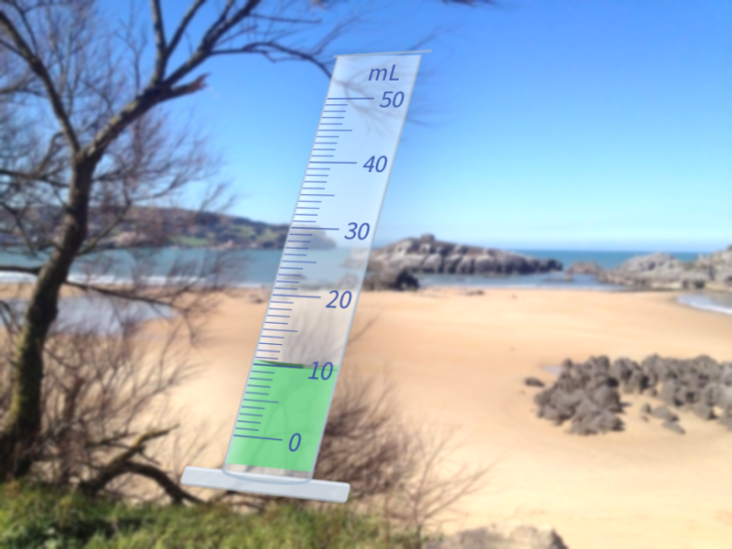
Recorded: 10 (mL)
